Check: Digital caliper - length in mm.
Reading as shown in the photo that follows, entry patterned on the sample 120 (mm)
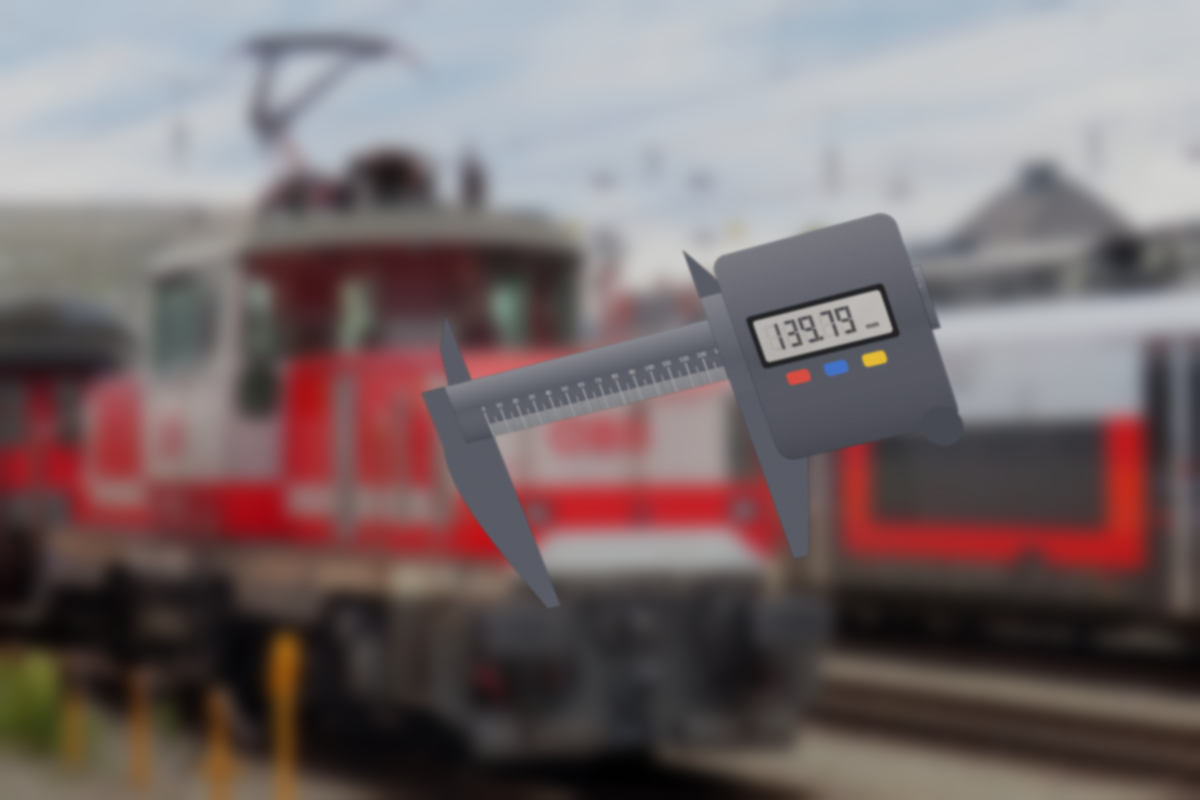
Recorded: 139.79 (mm)
